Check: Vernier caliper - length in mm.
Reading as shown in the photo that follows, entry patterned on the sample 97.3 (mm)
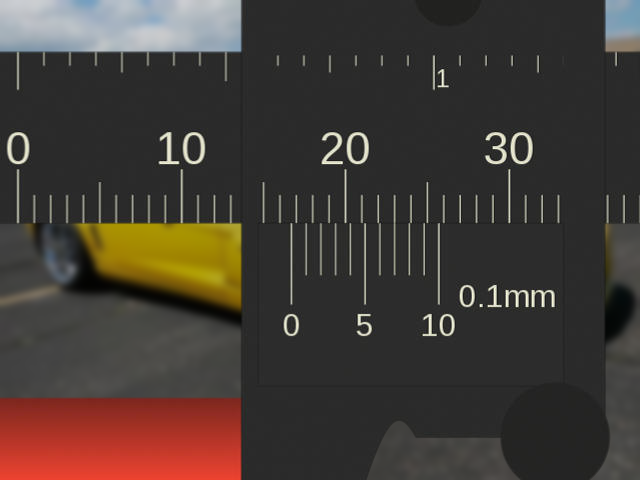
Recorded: 16.7 (mm)
